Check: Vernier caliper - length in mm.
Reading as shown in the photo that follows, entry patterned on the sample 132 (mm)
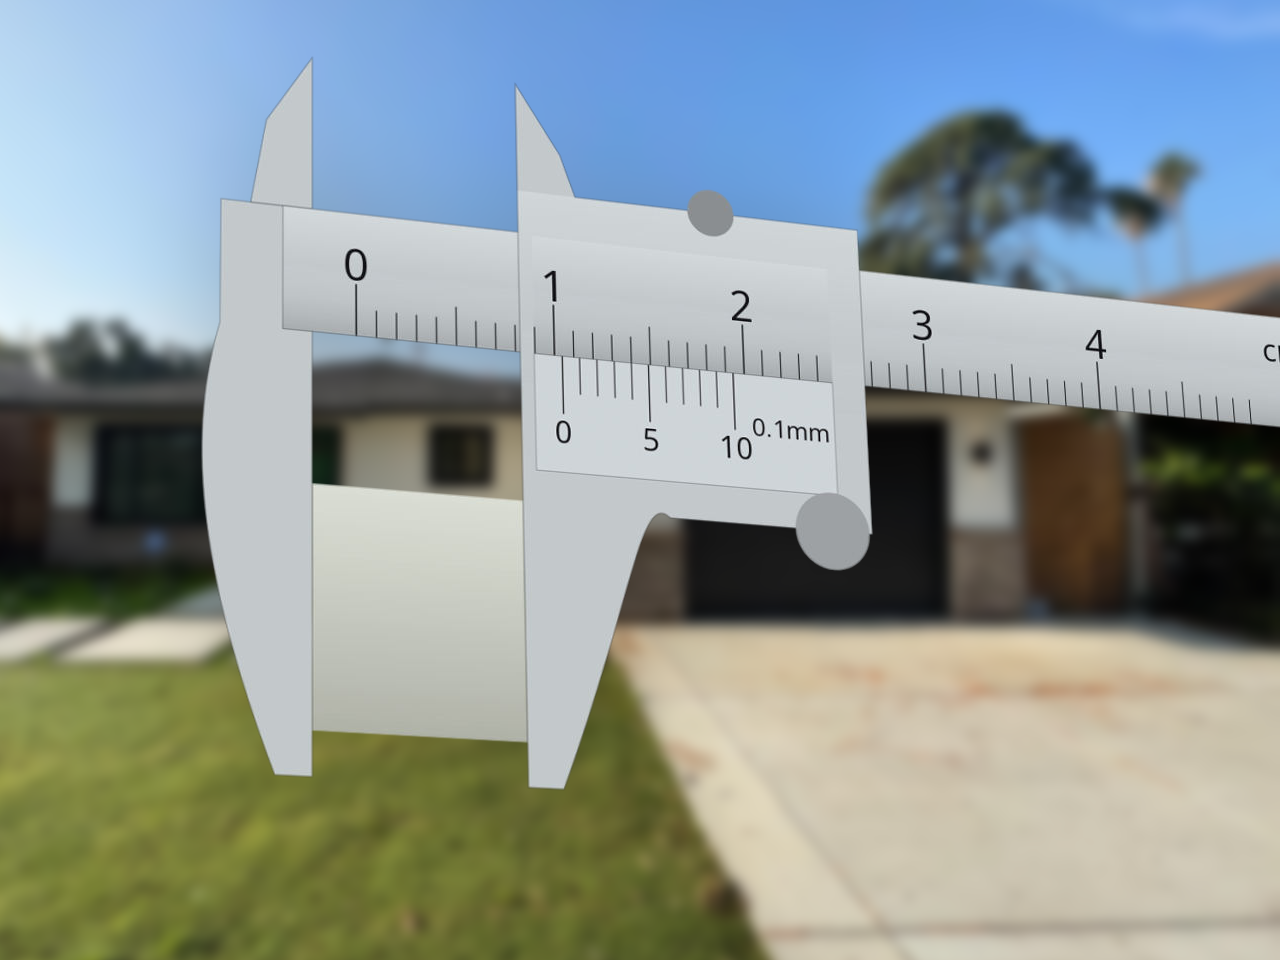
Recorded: 10.4 (mm)
